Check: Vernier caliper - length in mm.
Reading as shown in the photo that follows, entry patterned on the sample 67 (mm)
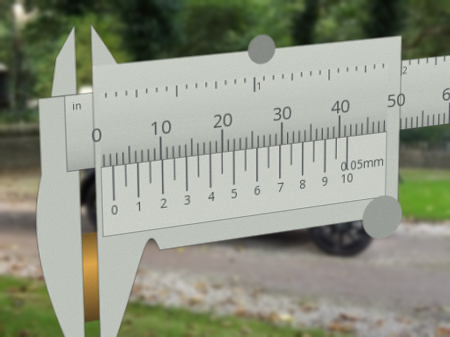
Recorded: 2.4 (mm)
